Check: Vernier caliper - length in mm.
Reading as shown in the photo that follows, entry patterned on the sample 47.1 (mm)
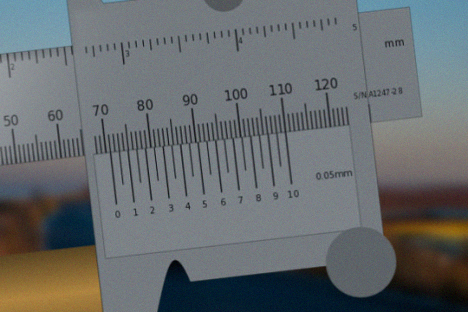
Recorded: 71.0 (mm)
